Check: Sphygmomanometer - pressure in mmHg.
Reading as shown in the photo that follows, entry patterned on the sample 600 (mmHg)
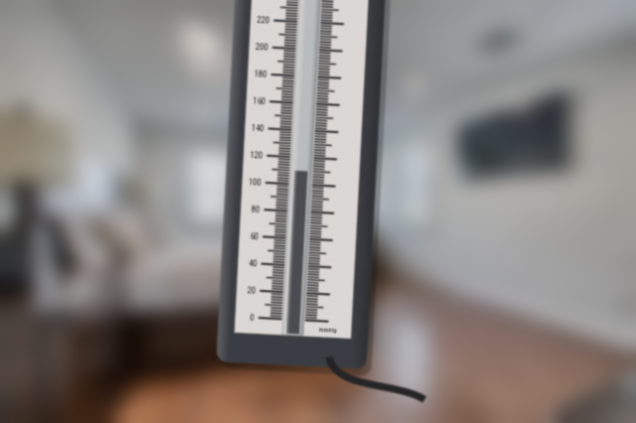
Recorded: 110 (mmHg)
